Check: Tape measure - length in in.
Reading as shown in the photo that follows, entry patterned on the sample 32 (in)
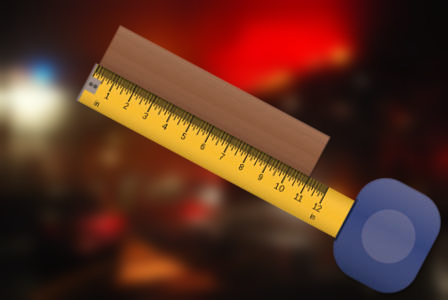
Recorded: 11 (in)
